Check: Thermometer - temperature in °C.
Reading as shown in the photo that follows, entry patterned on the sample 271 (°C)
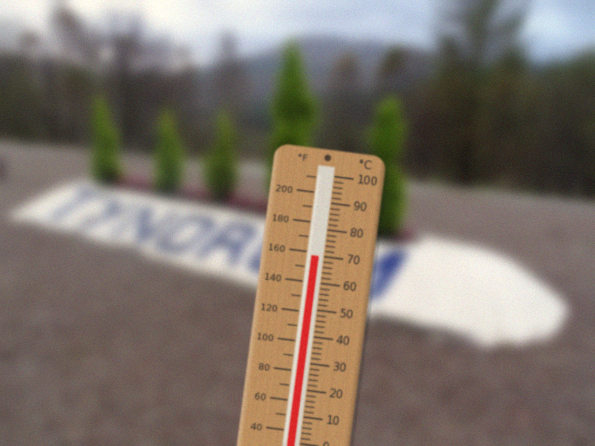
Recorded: 70 (°C)
